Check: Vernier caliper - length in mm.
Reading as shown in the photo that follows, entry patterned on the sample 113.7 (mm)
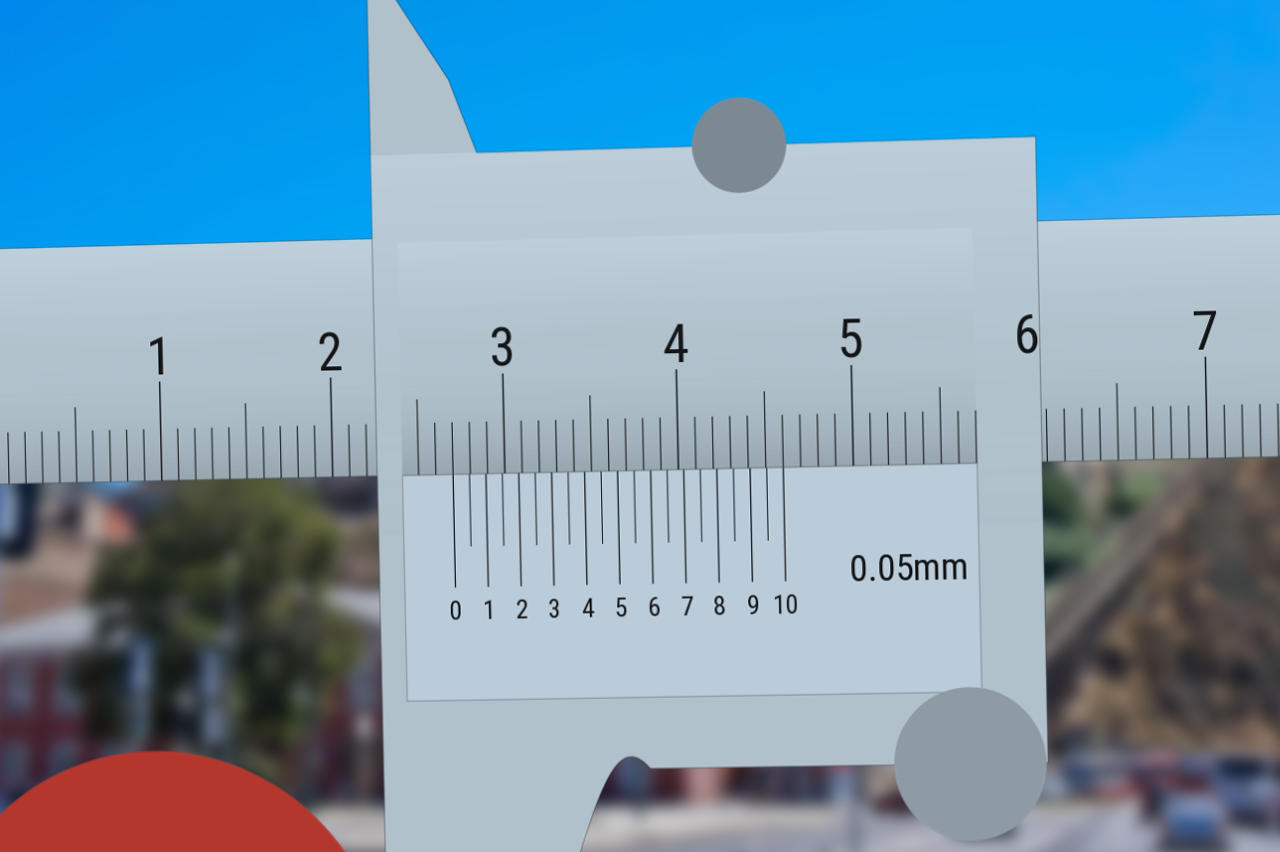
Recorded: 27.0 (mm)
